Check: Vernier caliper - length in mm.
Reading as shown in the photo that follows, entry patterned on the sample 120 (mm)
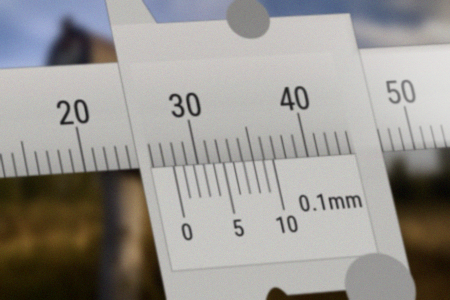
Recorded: 27.8 (mm)
